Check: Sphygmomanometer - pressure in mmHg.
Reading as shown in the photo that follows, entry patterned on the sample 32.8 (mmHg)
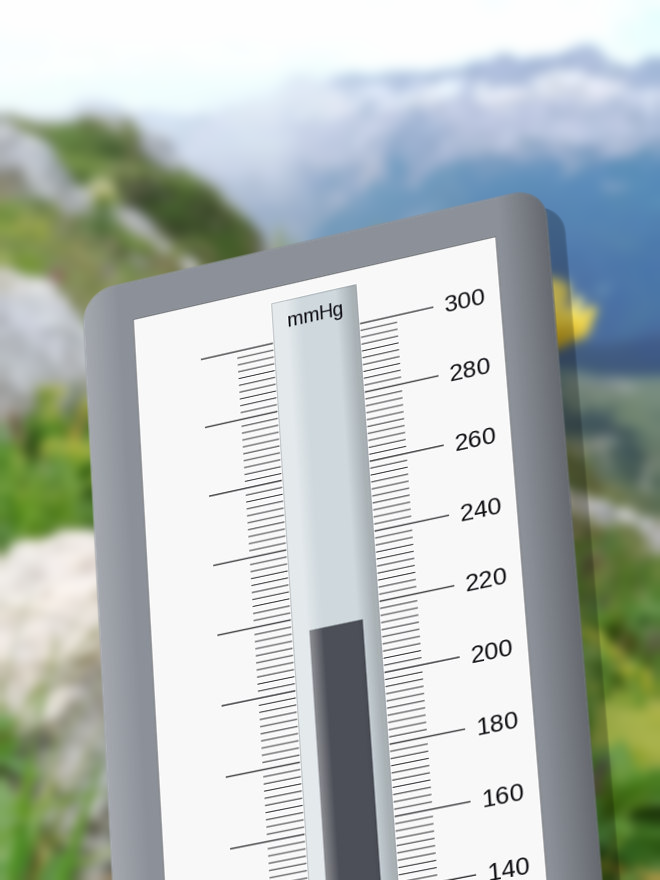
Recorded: 216 (mmHg)
